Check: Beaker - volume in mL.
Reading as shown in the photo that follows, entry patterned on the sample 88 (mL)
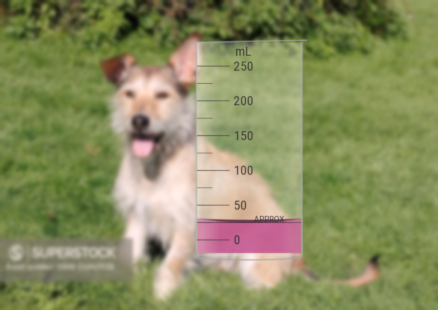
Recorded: 25 (mL)
